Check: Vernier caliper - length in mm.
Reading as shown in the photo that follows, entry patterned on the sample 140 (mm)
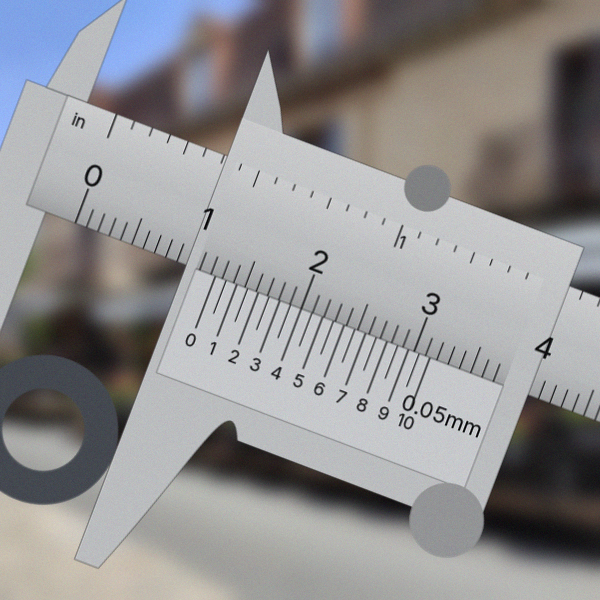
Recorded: 12.4 (mm)
